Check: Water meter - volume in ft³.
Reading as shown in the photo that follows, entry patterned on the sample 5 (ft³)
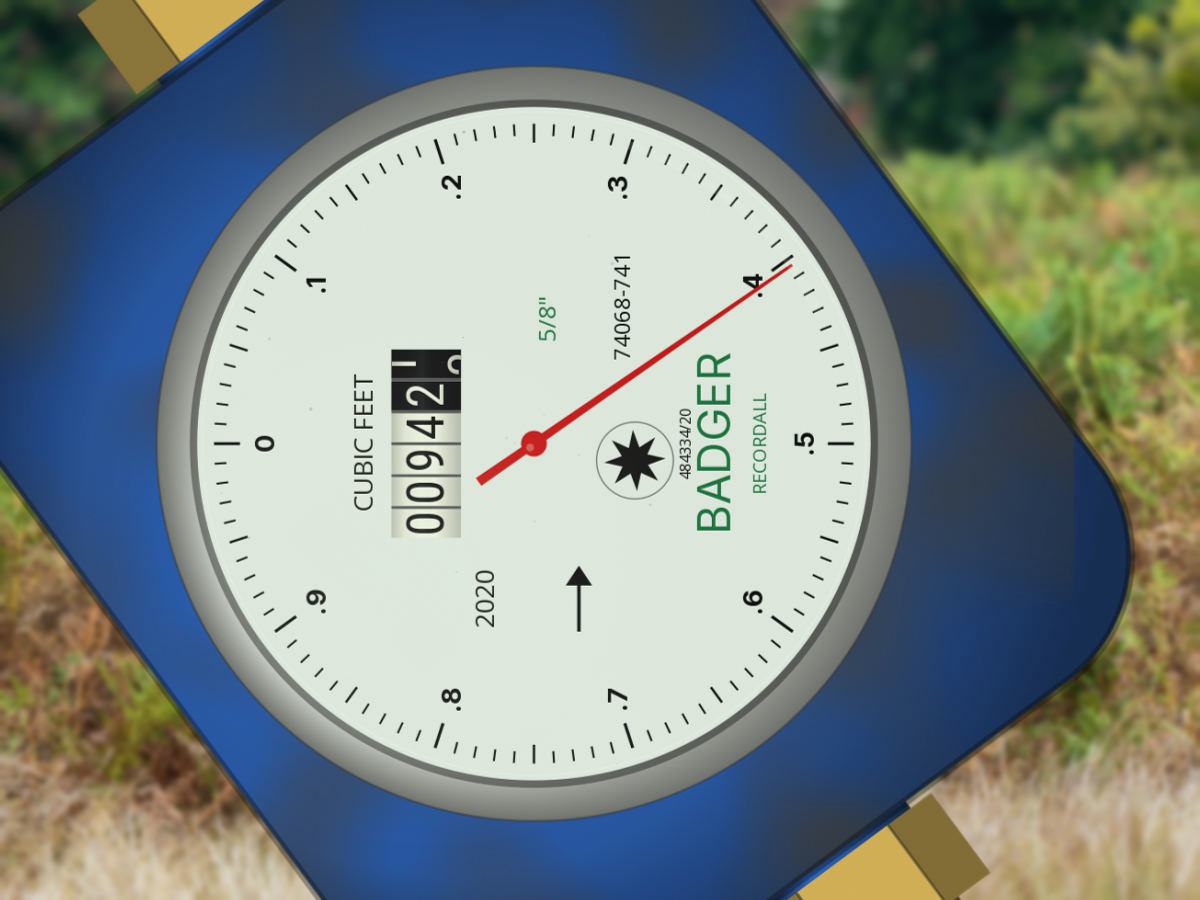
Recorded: 9421.40 (ft³)
